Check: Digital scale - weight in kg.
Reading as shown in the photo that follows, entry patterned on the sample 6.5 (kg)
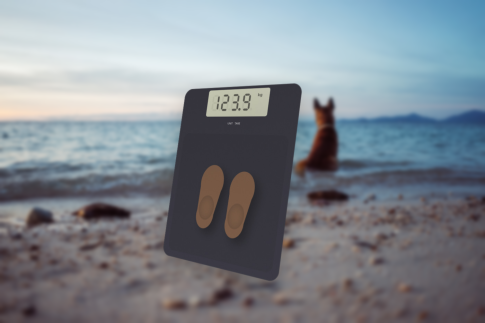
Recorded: 123.9 (kg)
